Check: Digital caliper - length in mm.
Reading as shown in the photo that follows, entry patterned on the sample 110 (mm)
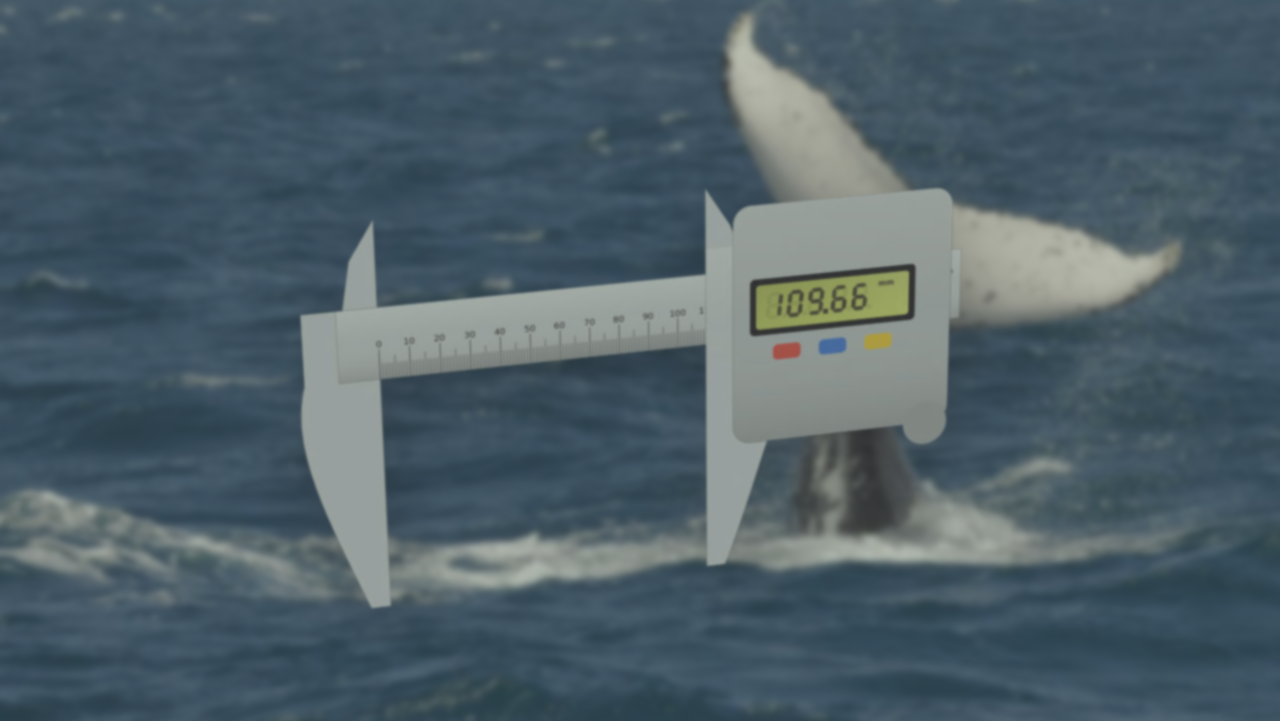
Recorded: 109.66 (mm)
